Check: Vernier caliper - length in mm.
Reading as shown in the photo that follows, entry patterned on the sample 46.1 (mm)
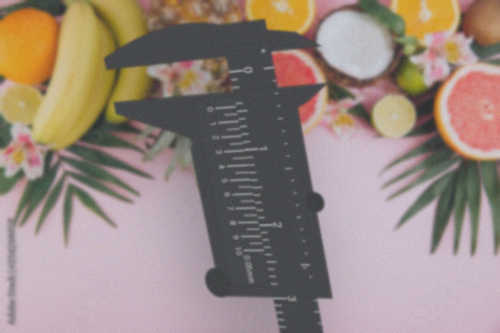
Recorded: 4.4 (mm)
